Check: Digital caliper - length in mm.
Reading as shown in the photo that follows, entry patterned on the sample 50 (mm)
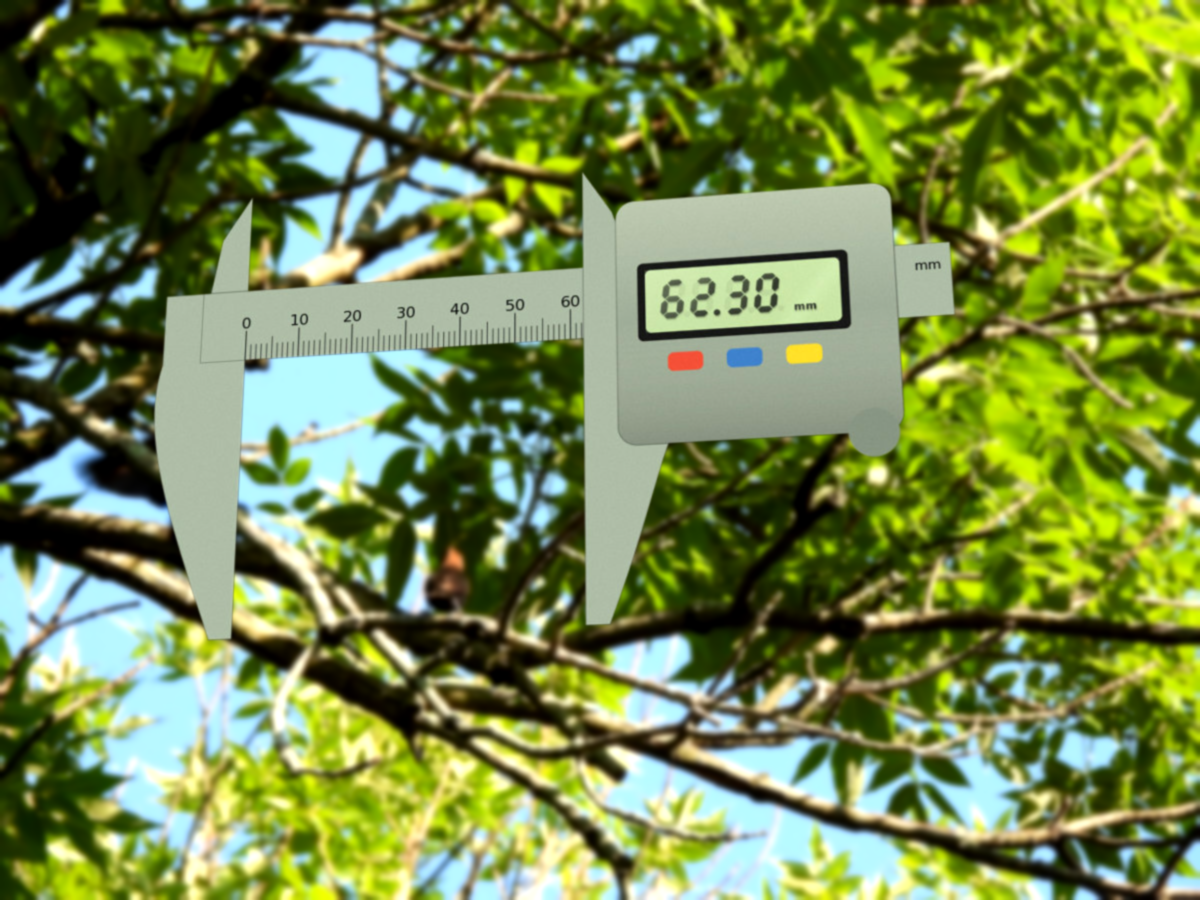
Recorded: 62.30 (mm)
